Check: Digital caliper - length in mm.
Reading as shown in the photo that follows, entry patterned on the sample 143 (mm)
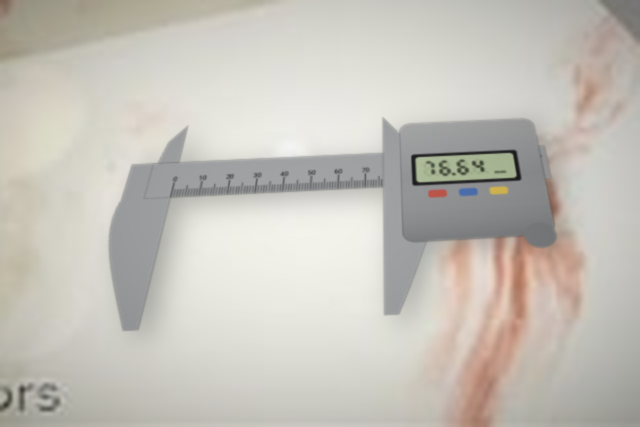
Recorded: 76.64 (mm)
